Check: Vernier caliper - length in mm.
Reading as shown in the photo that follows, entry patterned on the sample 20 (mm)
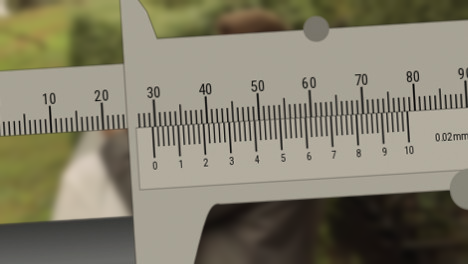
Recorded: 29.5 (mm)
